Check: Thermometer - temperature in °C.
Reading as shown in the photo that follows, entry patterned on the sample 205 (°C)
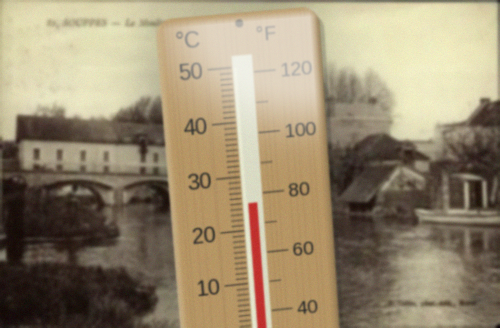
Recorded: 25 (°C)
